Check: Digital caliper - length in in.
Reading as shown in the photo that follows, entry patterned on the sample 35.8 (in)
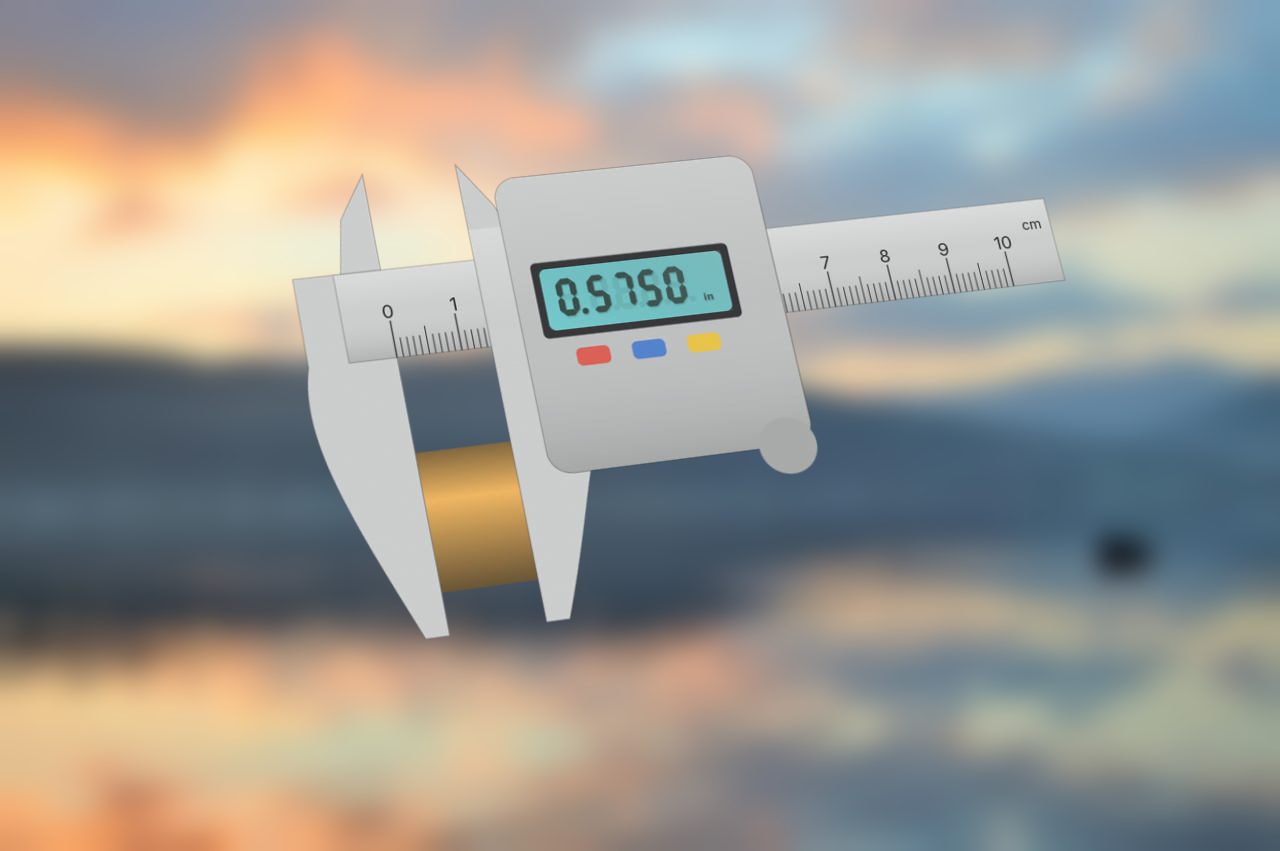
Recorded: 0.5750 (in)
